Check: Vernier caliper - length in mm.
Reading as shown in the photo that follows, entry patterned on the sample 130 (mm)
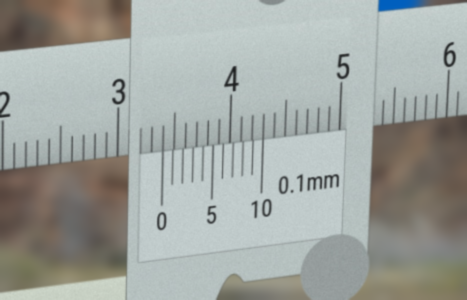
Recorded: 34.0 (mm)
